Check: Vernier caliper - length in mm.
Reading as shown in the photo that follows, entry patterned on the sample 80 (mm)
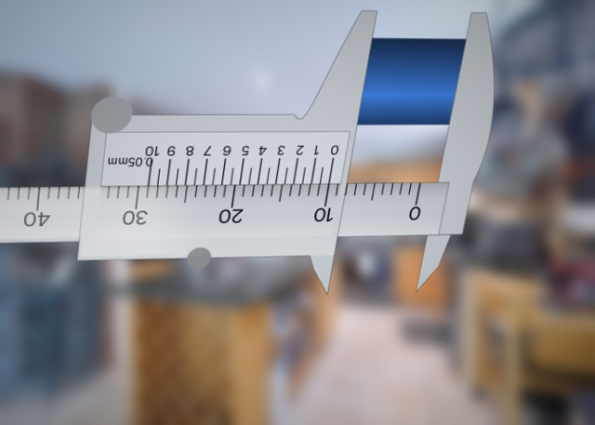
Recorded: 10.0 (mm)
